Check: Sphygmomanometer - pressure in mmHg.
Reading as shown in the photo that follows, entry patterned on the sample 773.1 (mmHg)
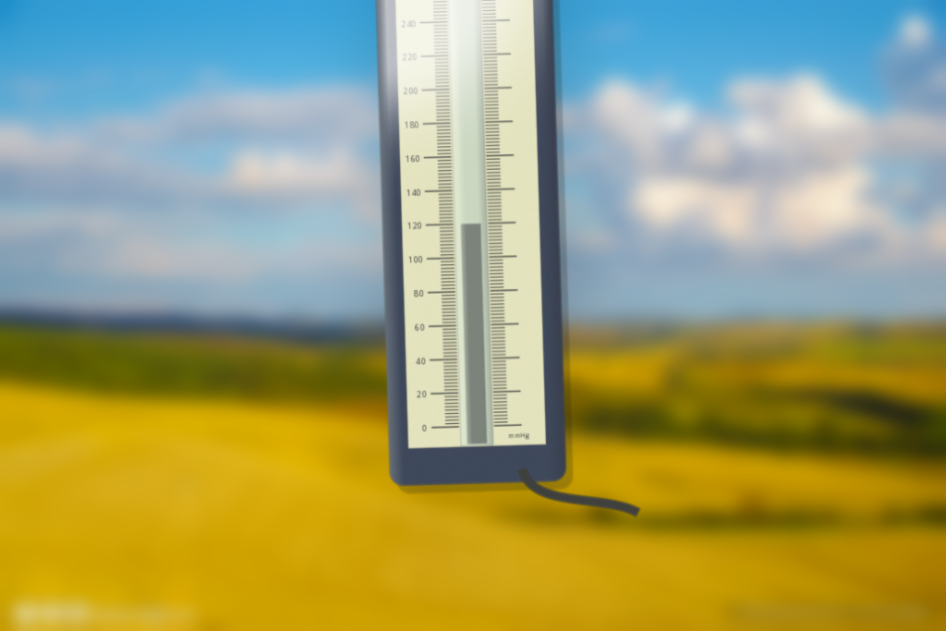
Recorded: 120 (mmHg)
